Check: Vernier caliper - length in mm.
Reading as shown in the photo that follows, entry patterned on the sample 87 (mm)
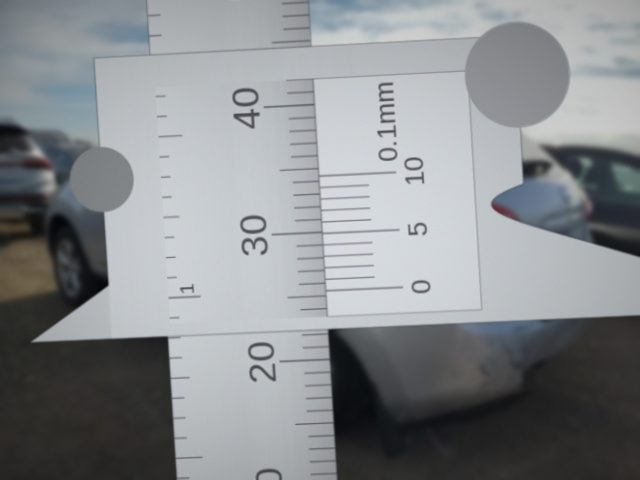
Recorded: 25.4 (mm)
